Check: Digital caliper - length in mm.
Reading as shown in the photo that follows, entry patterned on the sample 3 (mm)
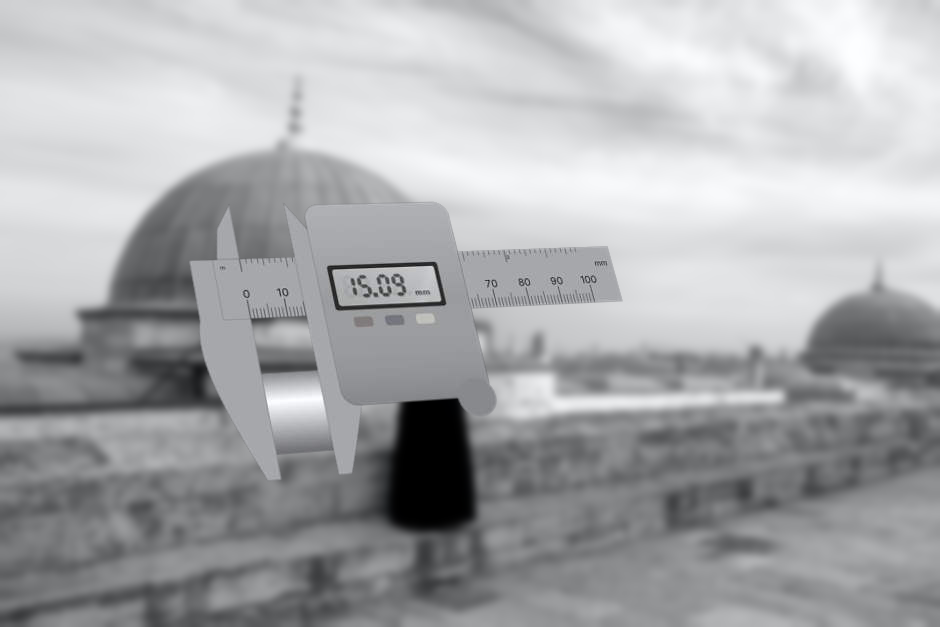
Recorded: 15.09 (mm)
